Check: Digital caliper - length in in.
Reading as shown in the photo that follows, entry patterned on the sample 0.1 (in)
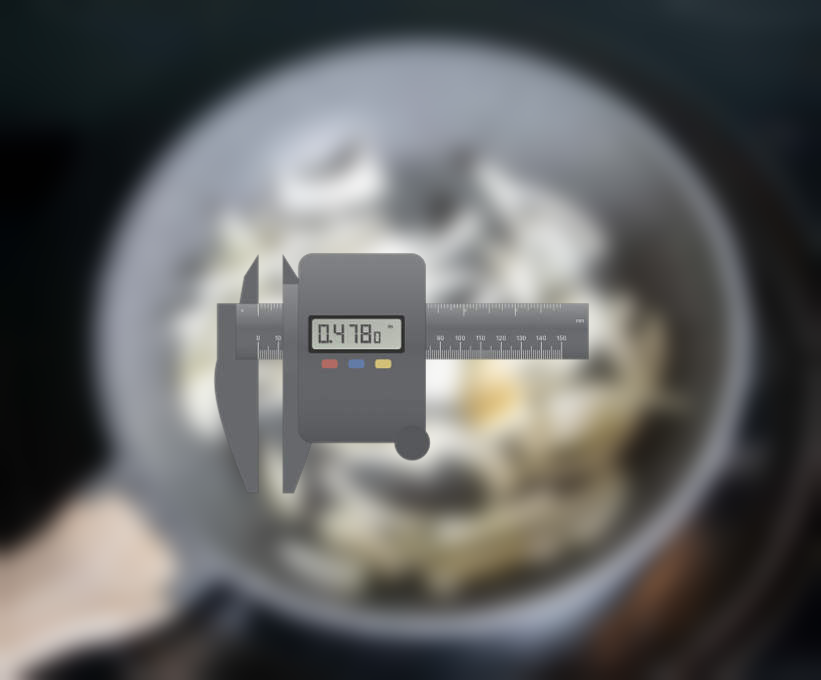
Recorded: 0.4780 (in)
